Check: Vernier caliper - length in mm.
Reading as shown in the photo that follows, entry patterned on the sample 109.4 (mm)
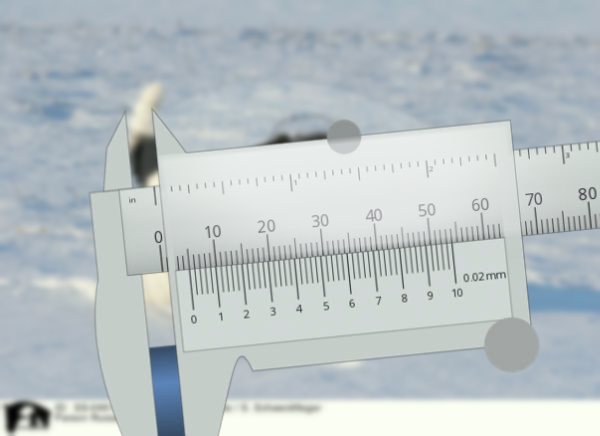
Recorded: 5.0 (mm)
